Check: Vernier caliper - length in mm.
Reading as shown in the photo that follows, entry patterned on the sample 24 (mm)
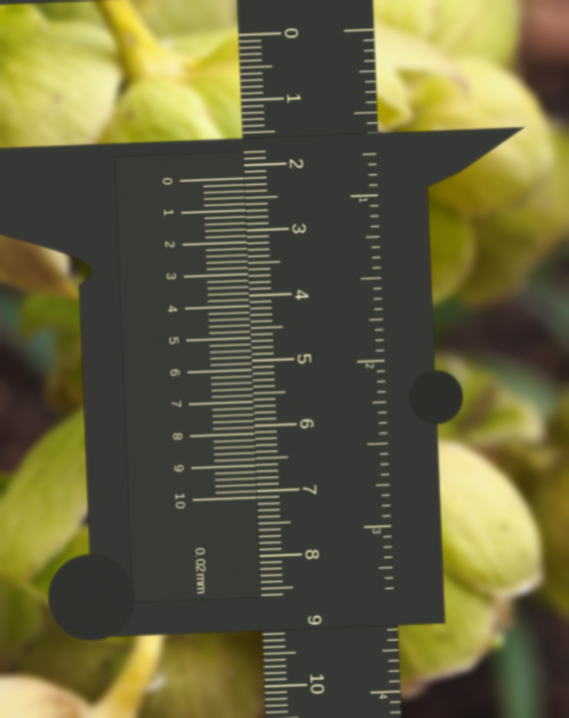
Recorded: 22.0 (mm)
